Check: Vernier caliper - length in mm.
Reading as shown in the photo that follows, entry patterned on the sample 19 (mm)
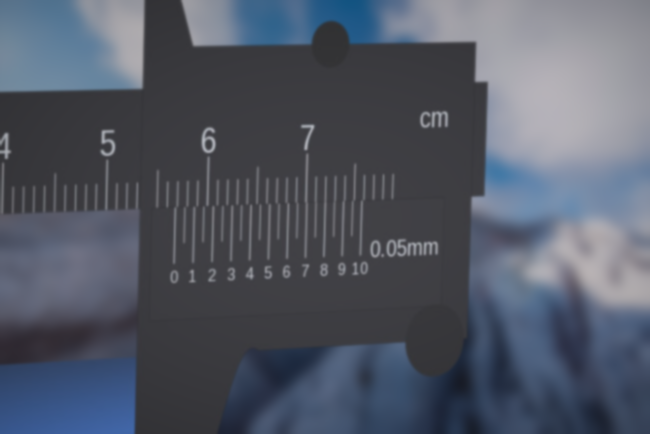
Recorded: 56.8 (mm)
